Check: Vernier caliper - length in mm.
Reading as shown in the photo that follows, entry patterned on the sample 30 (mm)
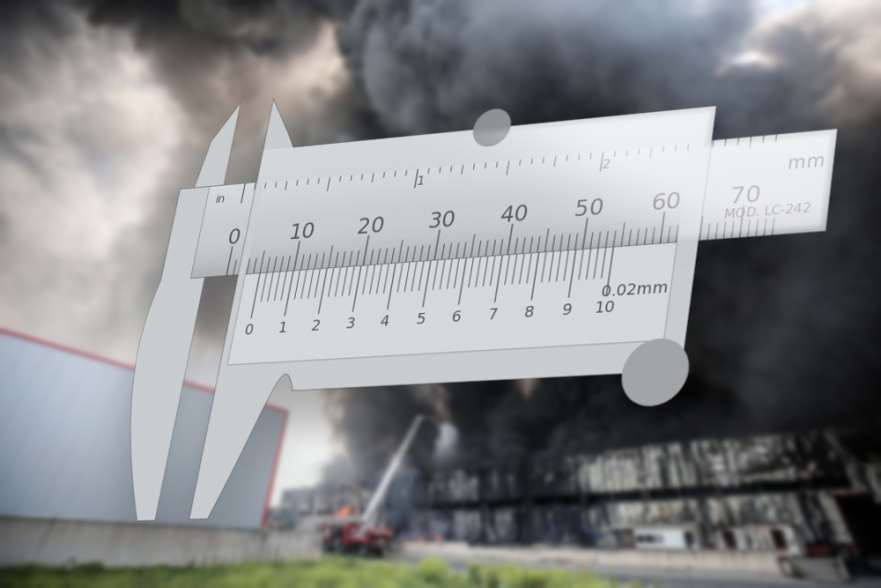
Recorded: 5.0 (mm)
